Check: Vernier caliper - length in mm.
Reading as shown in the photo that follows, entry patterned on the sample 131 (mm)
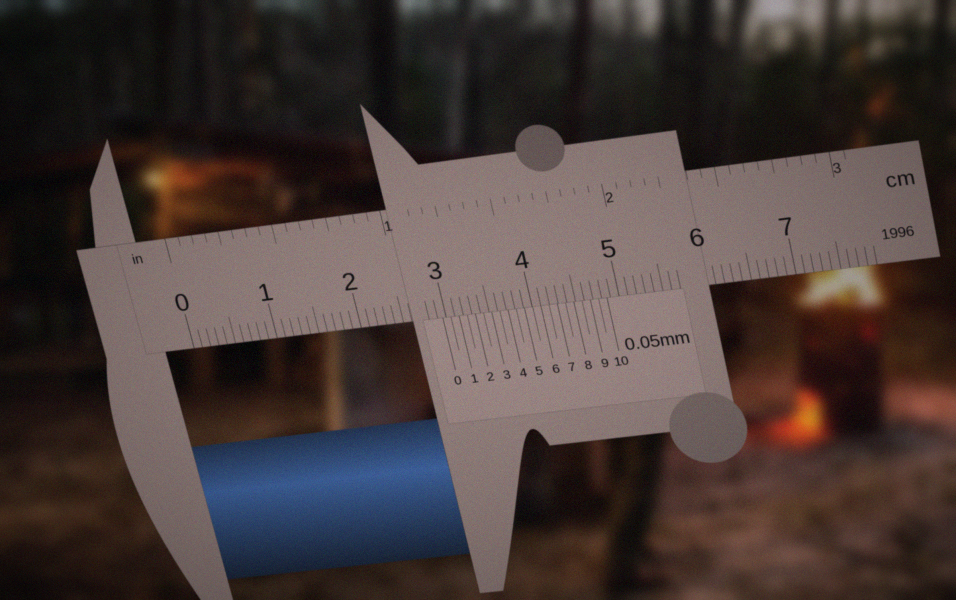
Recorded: 29.6 (mm)
